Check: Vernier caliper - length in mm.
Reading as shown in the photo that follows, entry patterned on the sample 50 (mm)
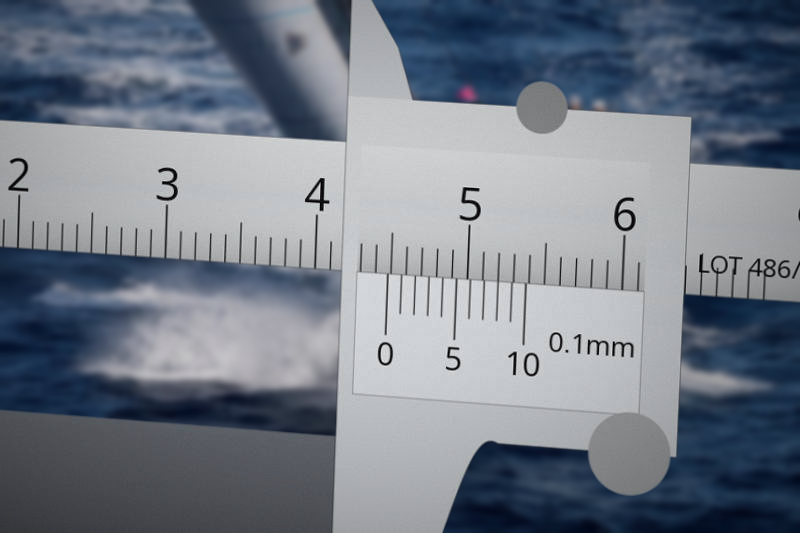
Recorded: 44.8 (mm)
